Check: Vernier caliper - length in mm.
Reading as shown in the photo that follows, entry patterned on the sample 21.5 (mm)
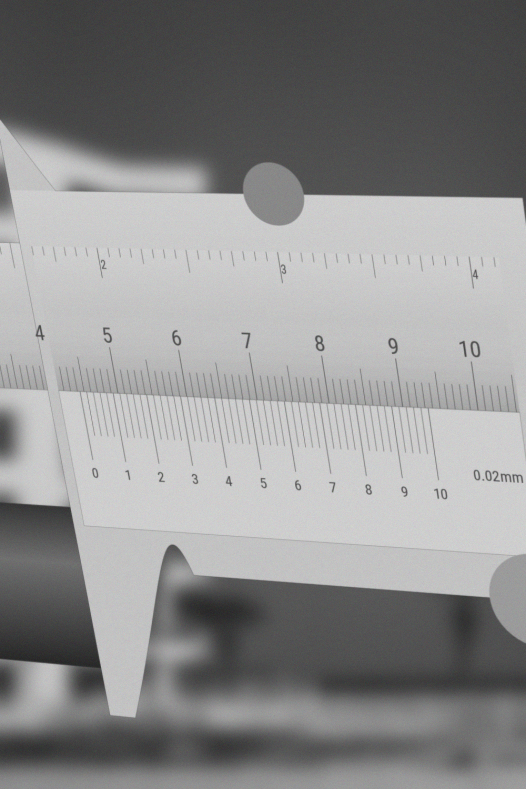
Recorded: 44.4 (mm)
